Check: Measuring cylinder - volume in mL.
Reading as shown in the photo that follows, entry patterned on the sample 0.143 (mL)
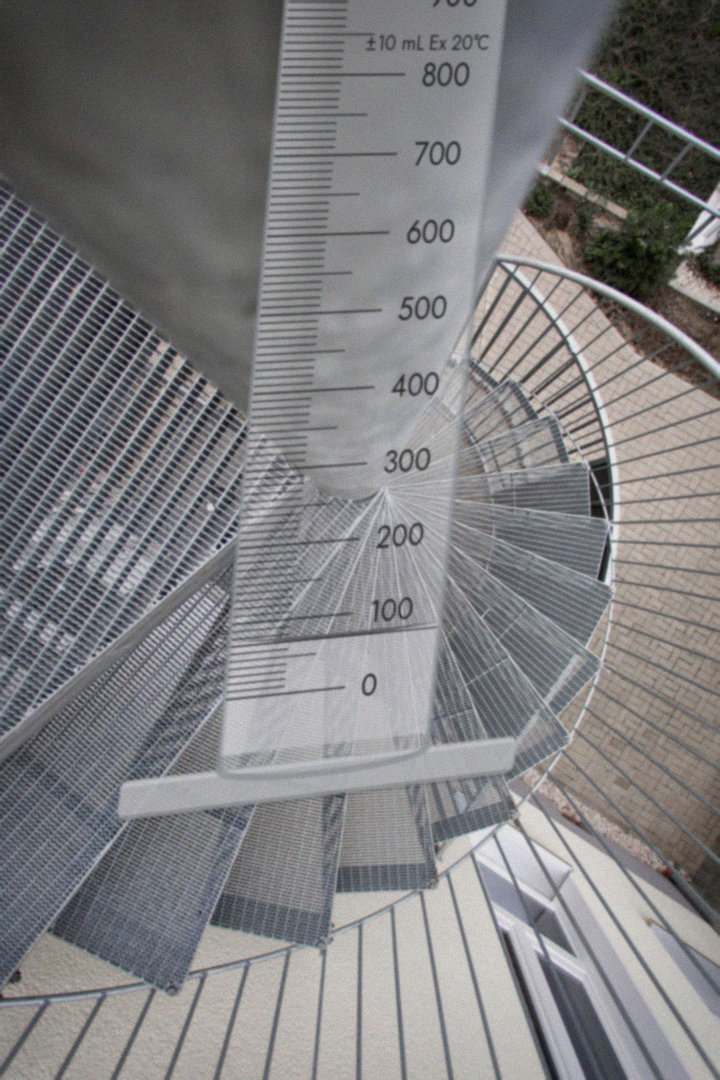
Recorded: 70 (mL)
